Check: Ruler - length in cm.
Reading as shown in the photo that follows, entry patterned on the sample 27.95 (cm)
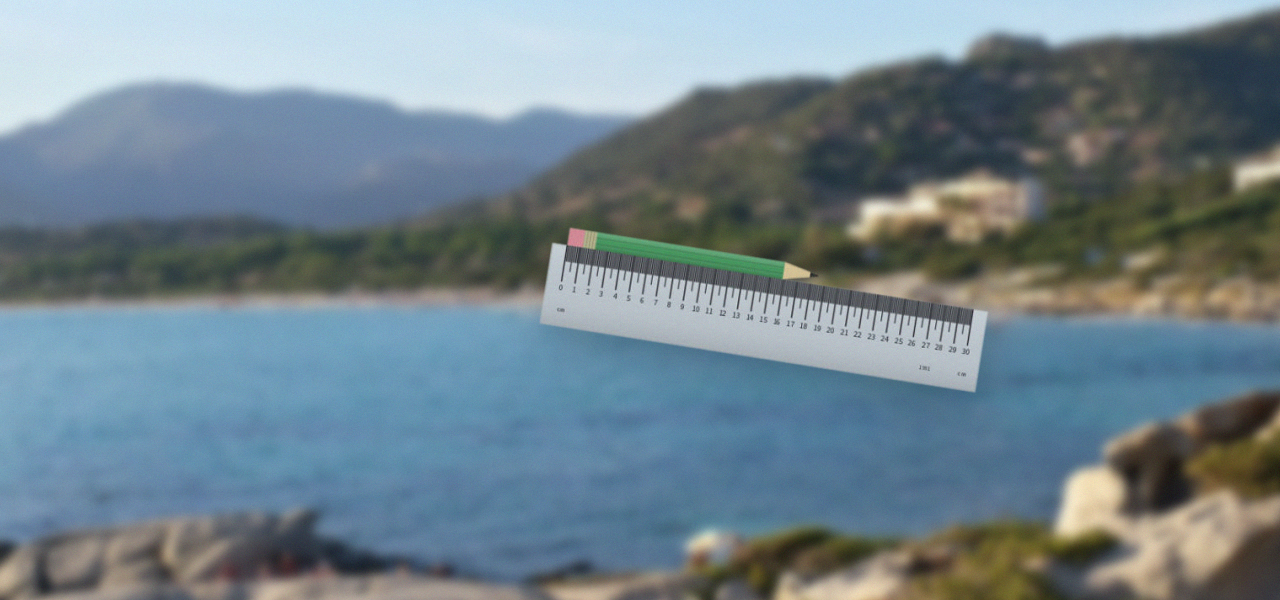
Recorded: 18.5 (cm)
